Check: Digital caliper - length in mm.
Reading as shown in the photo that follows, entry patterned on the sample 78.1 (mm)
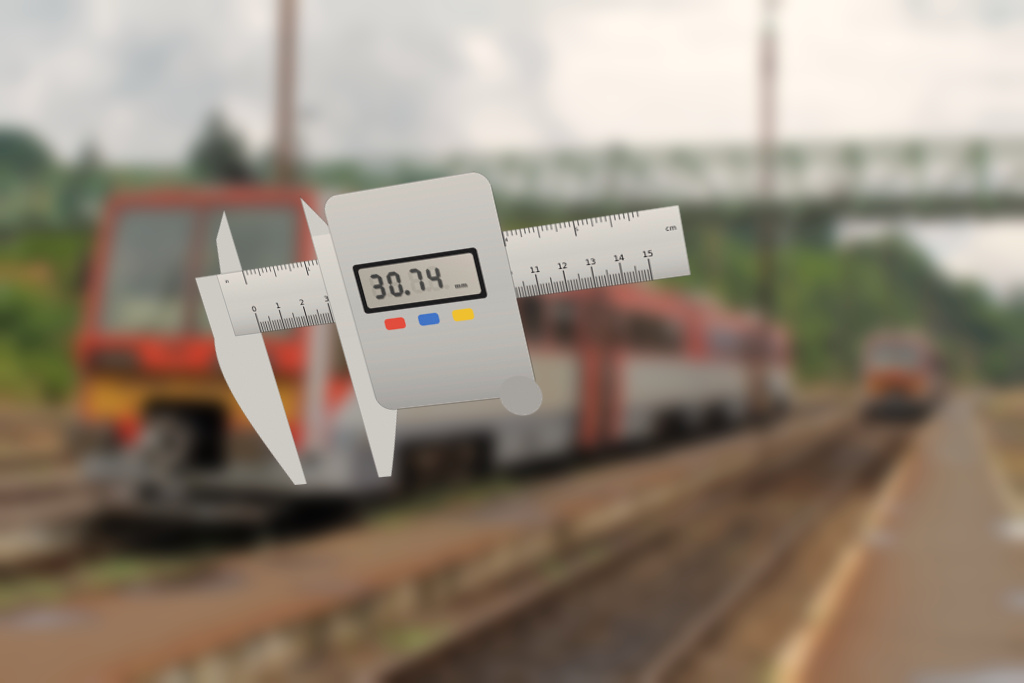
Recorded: 30.74 (mm)
